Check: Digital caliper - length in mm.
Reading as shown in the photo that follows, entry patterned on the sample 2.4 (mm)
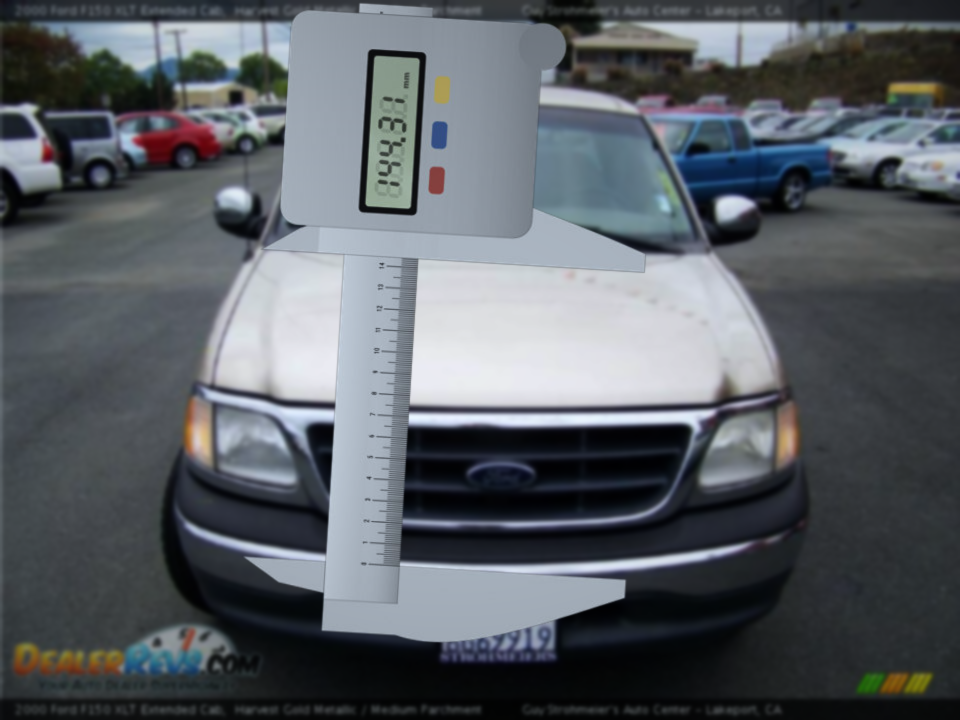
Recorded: 144.31 (mm)
